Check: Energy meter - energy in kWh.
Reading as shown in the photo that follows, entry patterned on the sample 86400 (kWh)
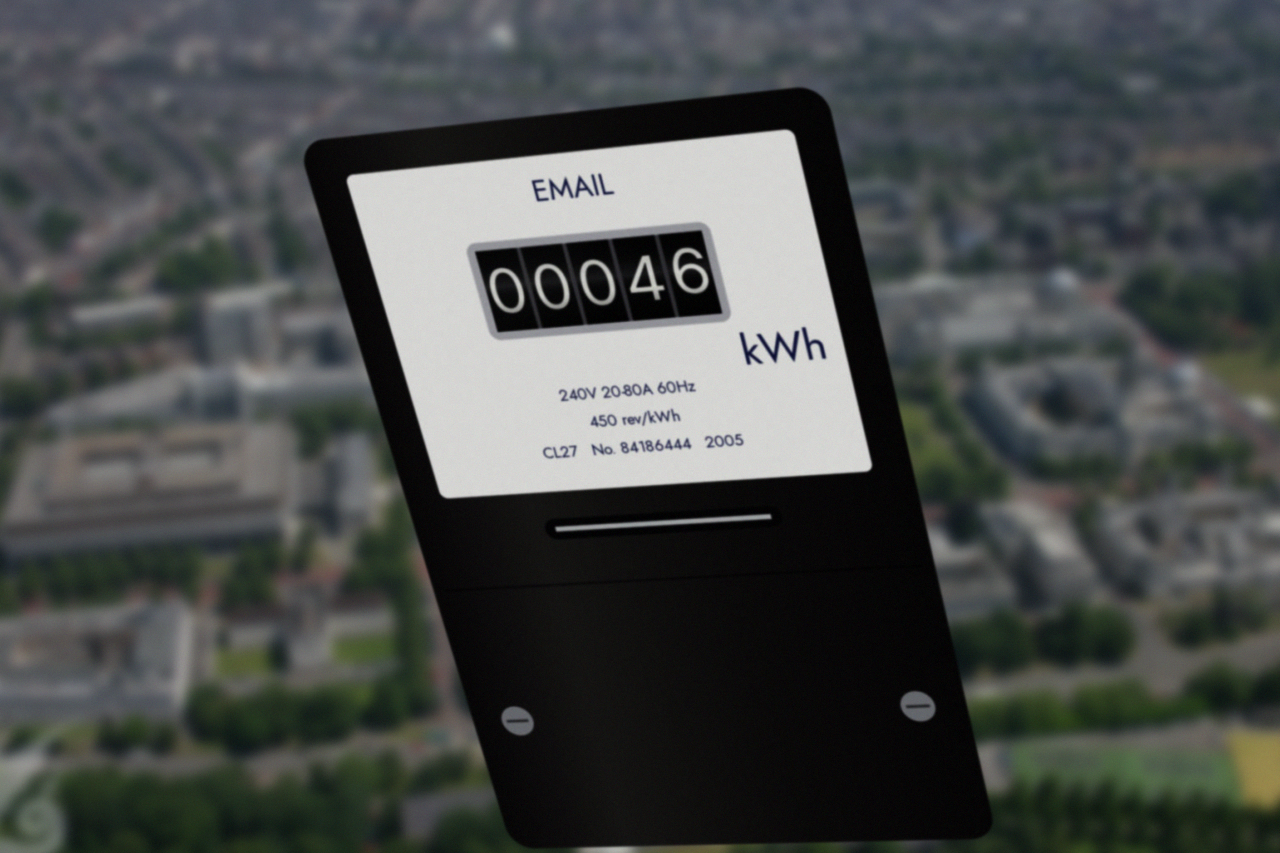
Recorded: 46 (kWh)
